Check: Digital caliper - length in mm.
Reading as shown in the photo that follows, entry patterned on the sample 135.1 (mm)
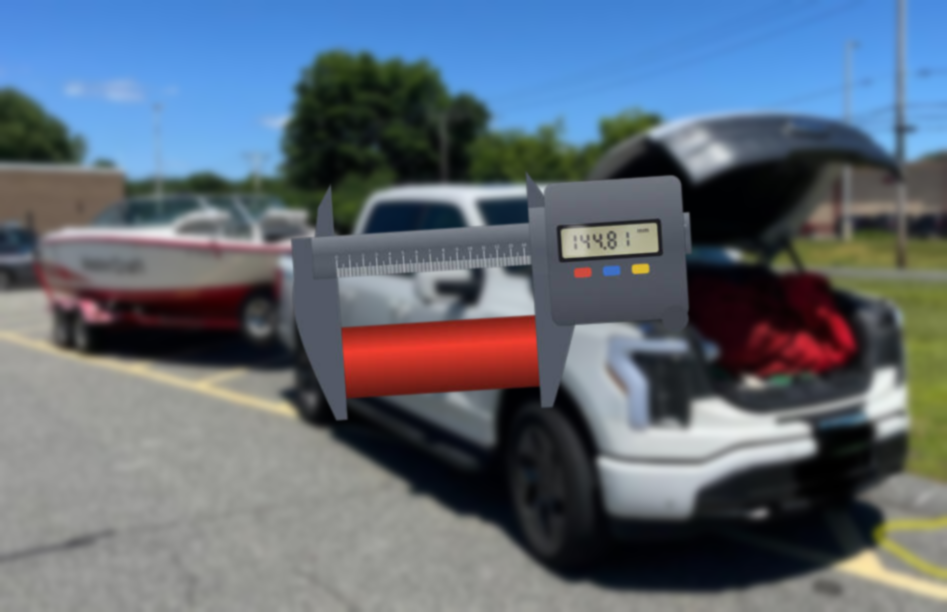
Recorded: 144.81 (mm)
